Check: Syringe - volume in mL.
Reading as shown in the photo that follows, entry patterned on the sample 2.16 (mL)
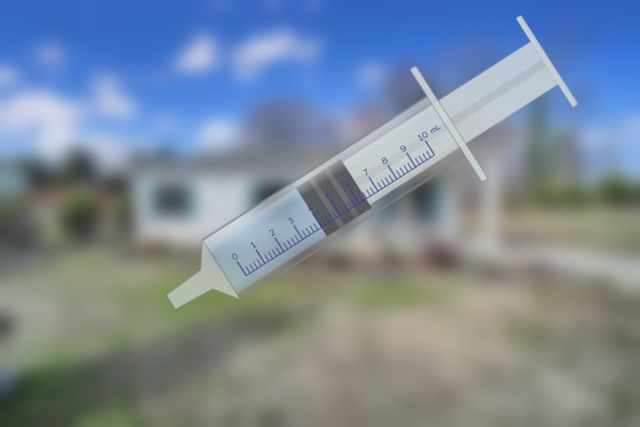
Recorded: 4 (mL)
